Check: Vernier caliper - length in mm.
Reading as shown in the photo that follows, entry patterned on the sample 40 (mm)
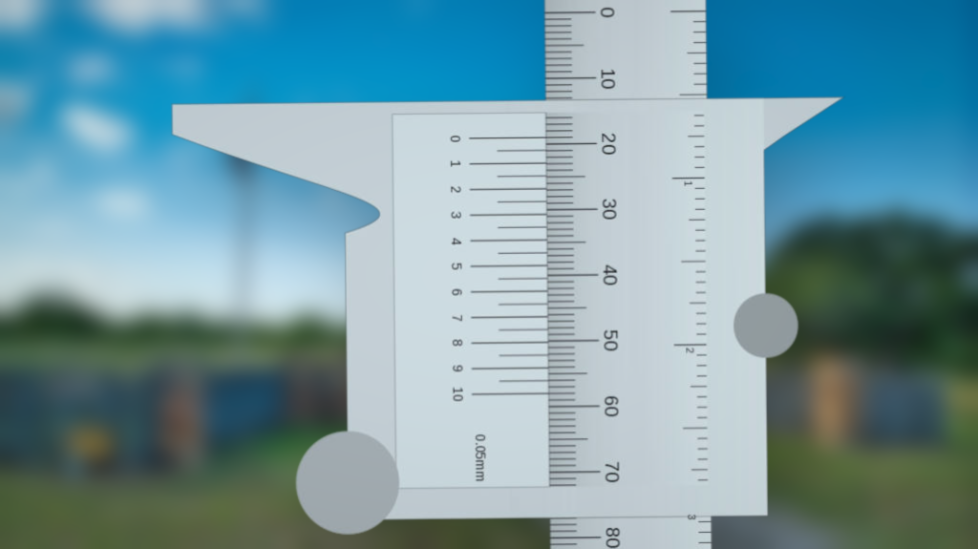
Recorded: 19.0 (mm)
